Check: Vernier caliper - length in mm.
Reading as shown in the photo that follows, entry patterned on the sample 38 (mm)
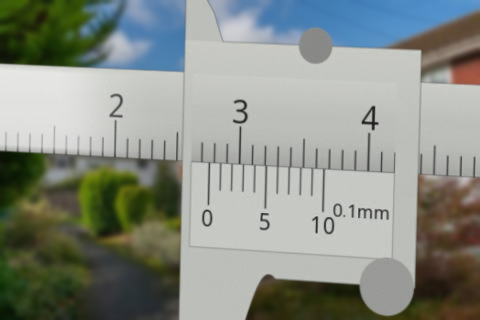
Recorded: 27.6 (mm)
